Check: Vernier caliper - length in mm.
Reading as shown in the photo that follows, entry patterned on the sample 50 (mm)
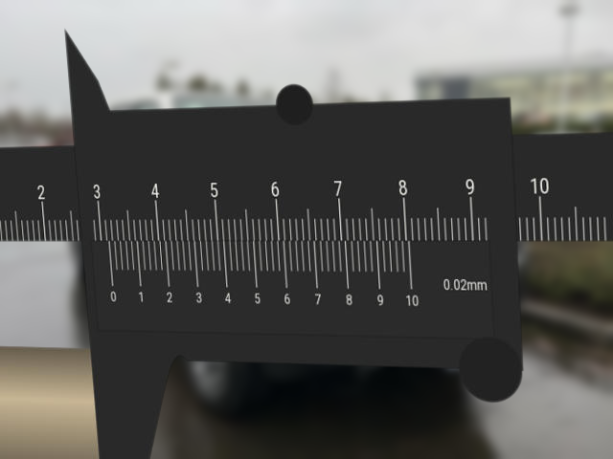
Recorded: 31.4 (mm)
